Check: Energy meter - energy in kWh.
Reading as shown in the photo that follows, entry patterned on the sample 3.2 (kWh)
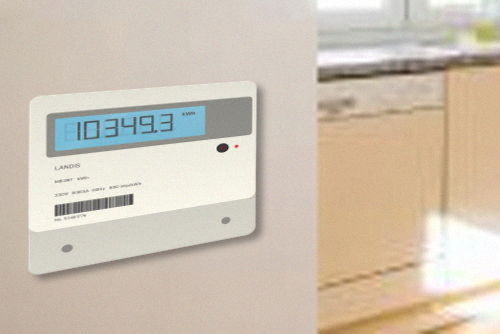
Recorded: 10349.3 (kWh)
